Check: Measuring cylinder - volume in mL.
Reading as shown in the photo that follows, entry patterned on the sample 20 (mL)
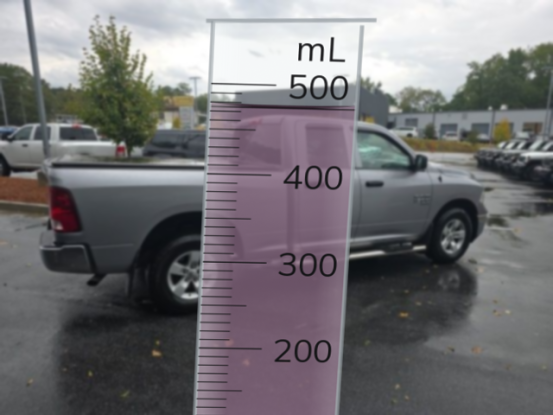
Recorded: 475 (mL)
